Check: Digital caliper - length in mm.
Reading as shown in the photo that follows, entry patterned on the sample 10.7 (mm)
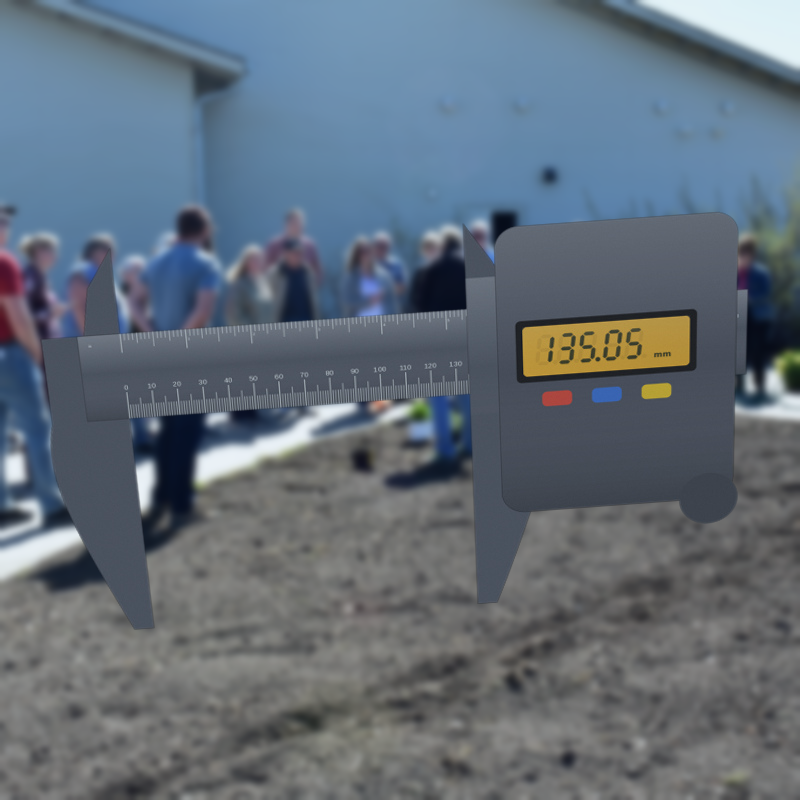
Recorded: 135.05 (mm)
